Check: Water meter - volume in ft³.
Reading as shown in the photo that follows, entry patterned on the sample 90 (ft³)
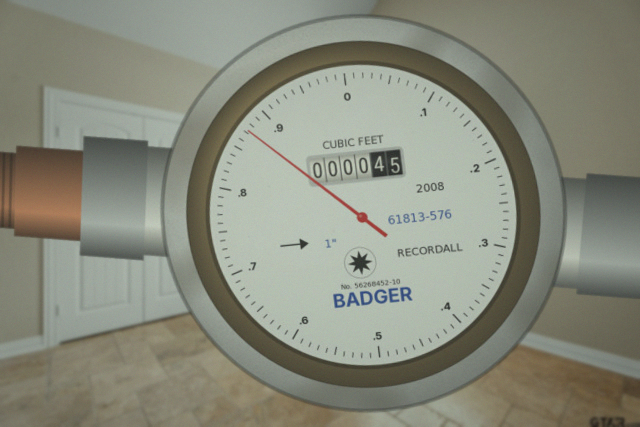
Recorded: 44.87 (ft³)
